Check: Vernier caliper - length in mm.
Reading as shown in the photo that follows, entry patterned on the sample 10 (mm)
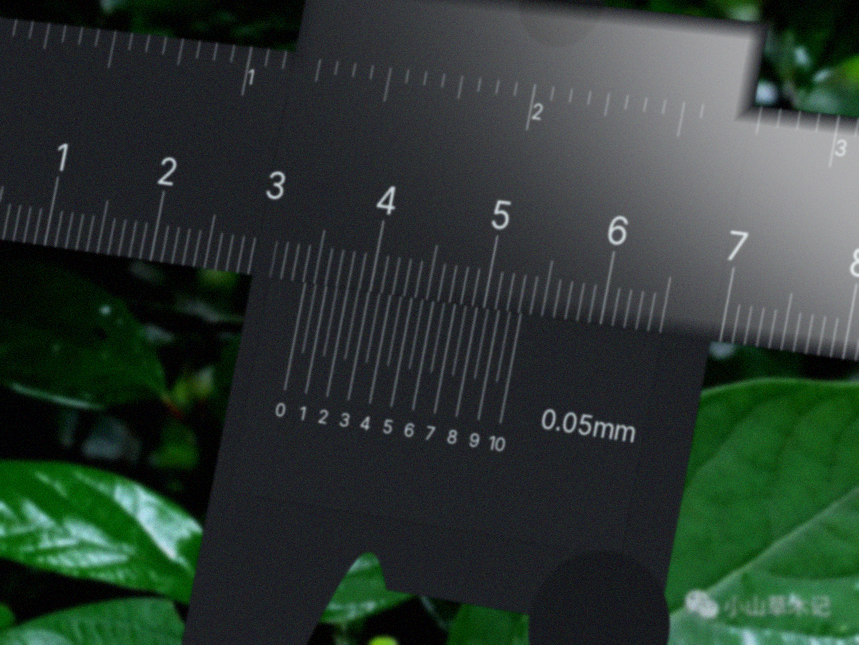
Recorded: 34.2 (mm)
